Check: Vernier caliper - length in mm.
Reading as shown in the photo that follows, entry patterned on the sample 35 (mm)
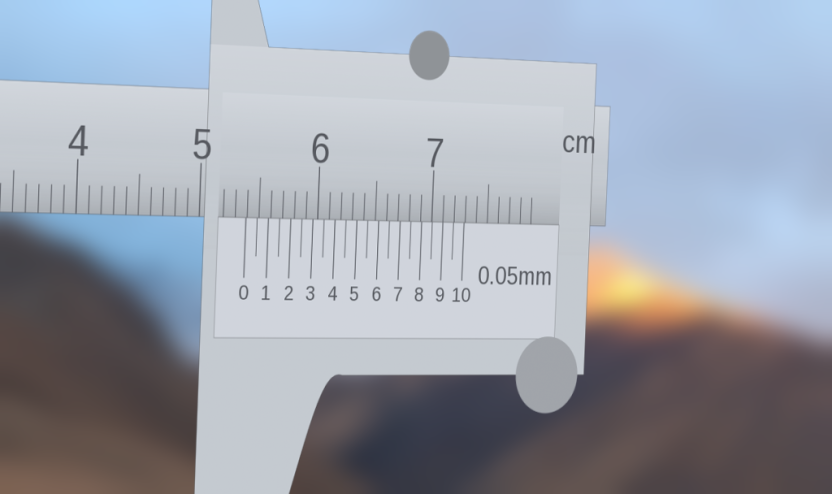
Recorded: 53.9 (mm)
